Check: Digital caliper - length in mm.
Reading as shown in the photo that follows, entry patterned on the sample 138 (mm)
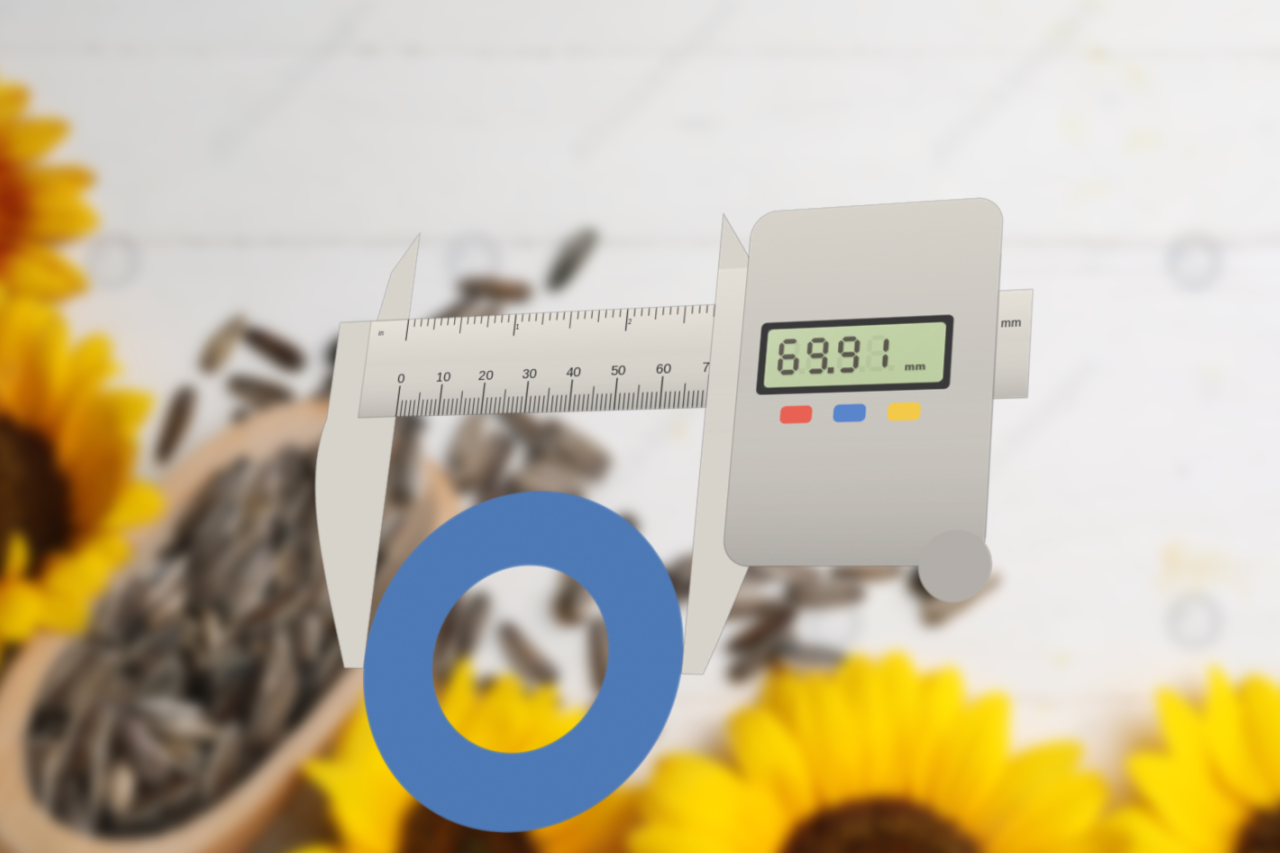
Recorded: 69.91 (mm)
